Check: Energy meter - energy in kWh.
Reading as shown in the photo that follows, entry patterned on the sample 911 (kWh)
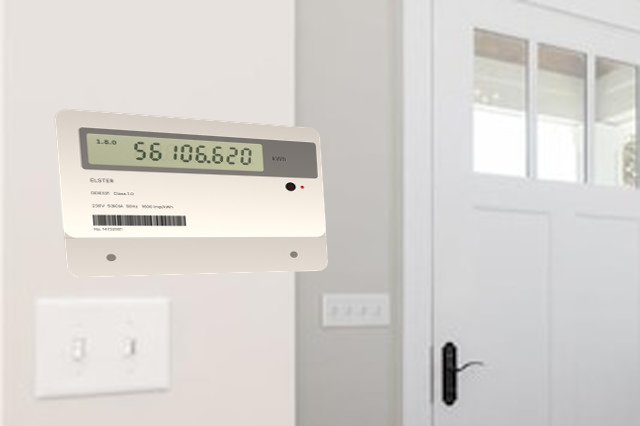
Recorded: 56106.620 (kWh)
